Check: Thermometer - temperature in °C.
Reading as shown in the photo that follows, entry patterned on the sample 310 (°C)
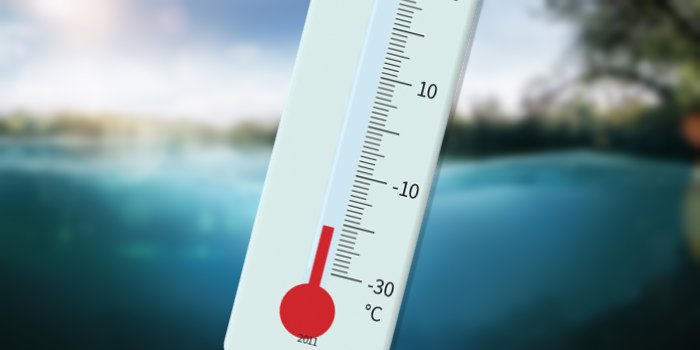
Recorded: -21 (°C)
